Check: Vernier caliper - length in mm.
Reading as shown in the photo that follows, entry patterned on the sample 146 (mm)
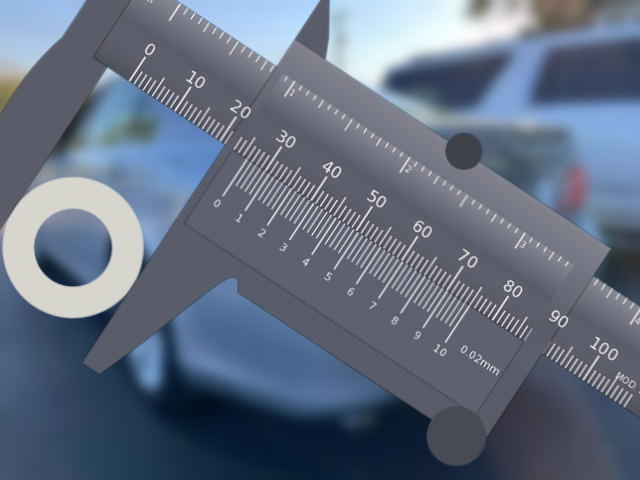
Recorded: 26.0 (mm)
